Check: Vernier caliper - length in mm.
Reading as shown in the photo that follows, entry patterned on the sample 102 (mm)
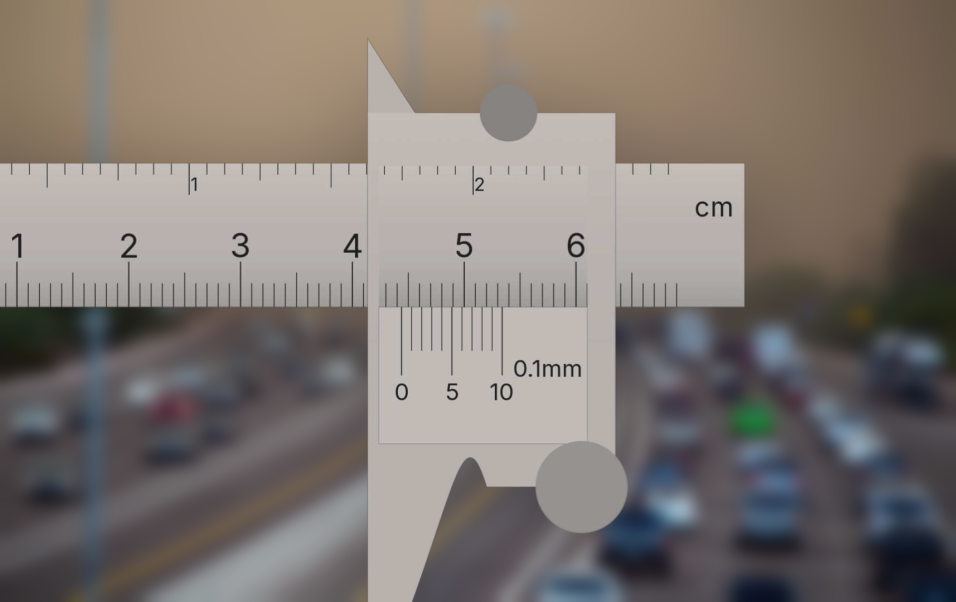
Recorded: 44.4 (mm)
